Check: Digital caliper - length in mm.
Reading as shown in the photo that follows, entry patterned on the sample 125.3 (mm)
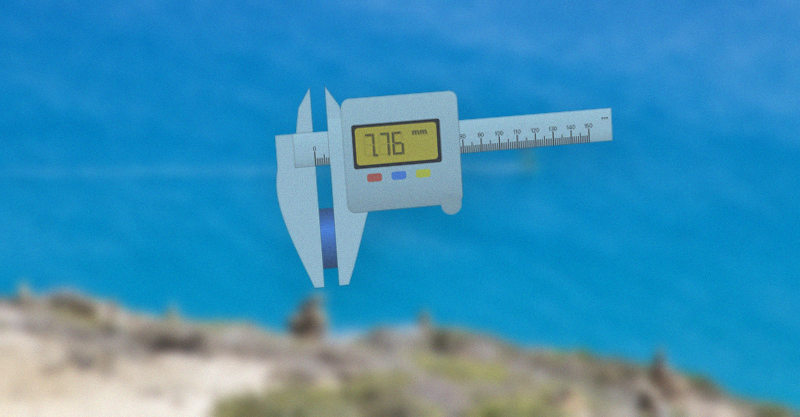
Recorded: 7.76 (mm)
